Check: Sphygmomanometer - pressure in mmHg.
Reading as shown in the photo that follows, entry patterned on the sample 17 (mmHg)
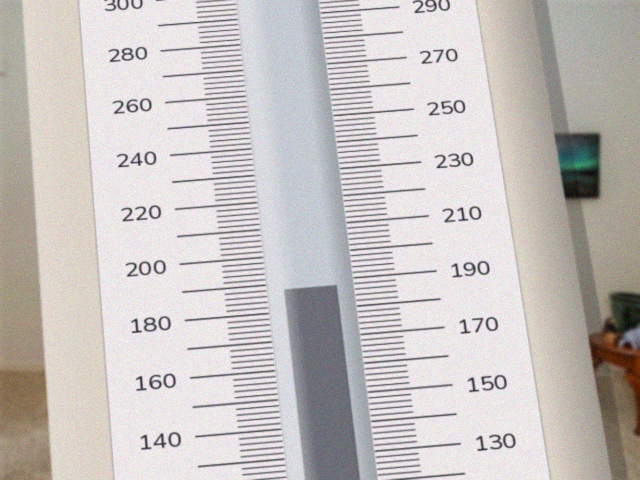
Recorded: 188 (mmHg)
